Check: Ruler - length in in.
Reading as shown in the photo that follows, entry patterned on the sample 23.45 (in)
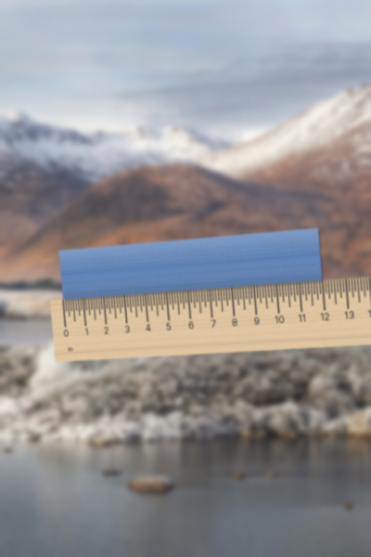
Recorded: 12 (in)
